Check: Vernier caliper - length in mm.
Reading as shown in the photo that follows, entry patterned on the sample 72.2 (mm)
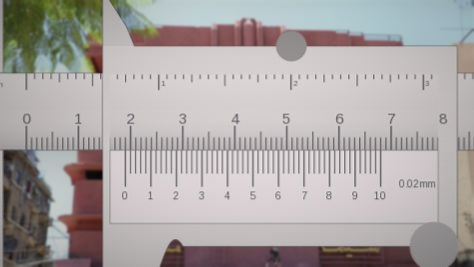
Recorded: 19.0 (mm)
